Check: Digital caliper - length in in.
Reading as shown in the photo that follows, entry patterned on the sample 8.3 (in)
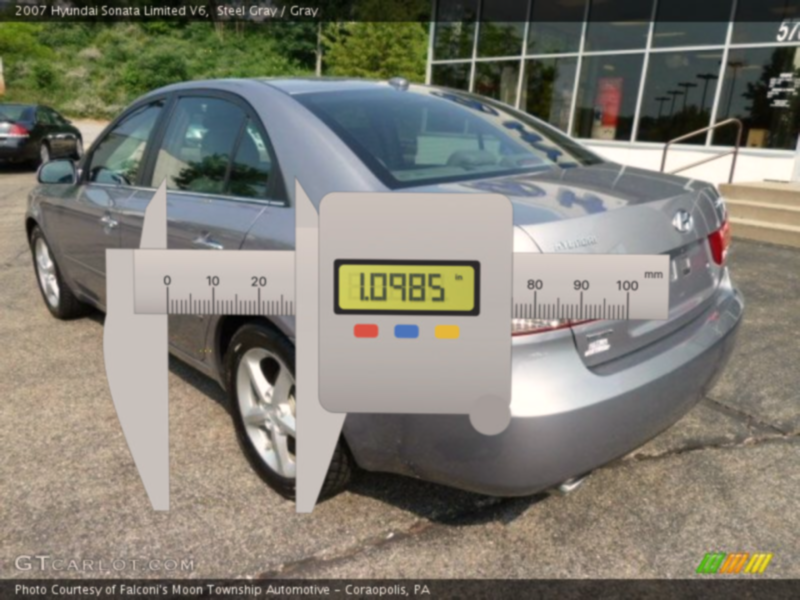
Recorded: 1.0985 (in)
